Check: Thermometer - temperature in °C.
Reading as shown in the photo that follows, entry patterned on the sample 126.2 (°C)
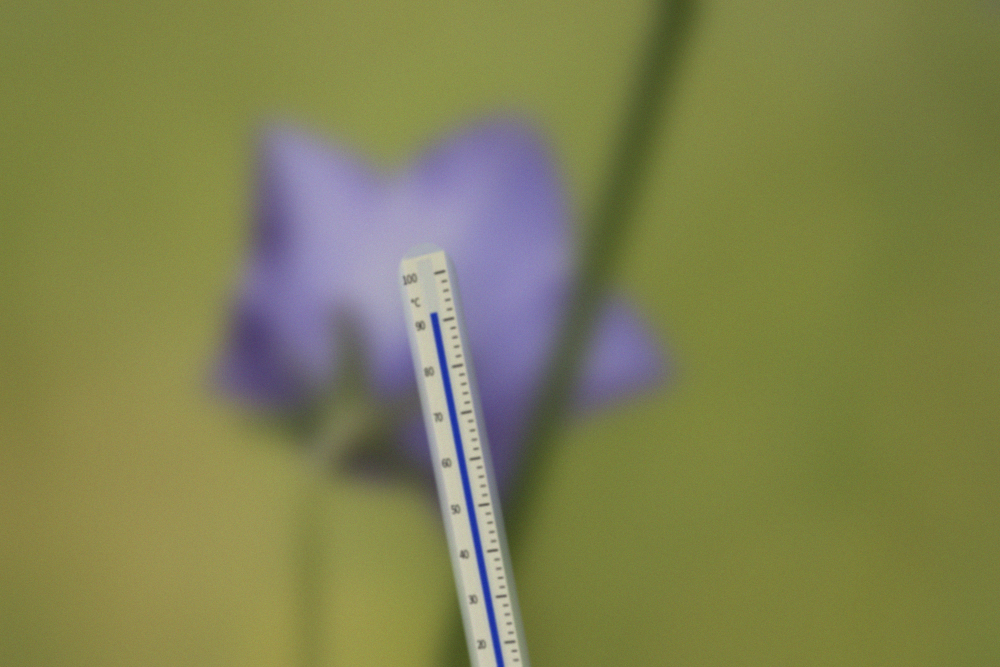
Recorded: 92 (°C)
